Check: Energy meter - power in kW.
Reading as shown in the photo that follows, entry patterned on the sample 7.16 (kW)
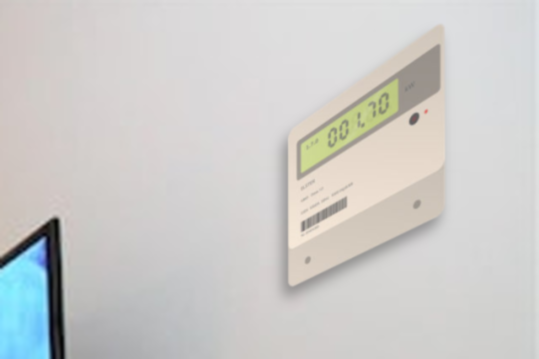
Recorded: 1.70 (kW)
